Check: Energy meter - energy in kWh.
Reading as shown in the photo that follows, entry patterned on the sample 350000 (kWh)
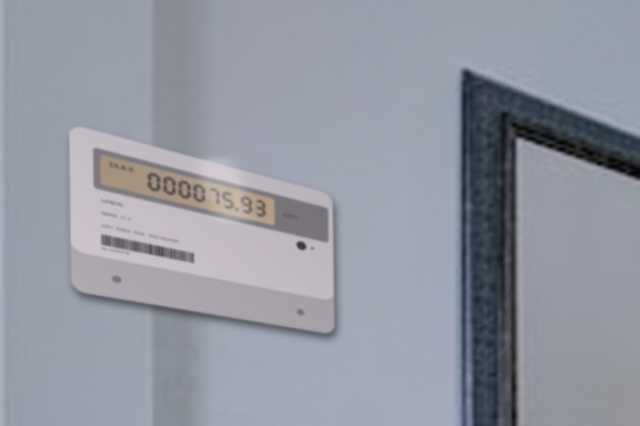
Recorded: 75.93 (kWh)
